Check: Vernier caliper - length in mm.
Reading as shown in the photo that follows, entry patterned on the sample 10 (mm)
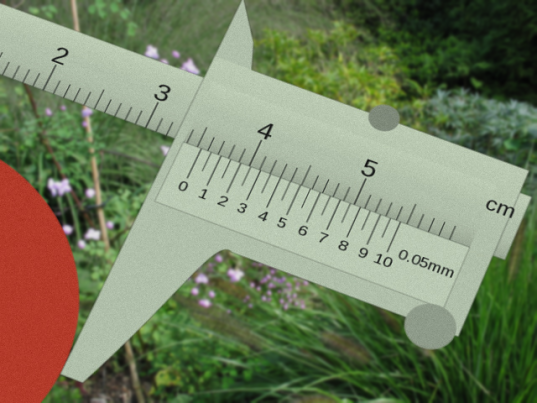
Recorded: 35.4 (mm)
